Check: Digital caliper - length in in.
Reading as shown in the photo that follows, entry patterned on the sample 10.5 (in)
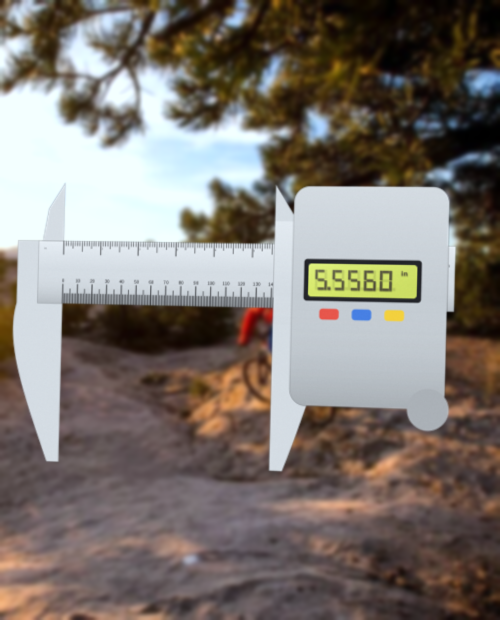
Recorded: 5.5560 (in)
